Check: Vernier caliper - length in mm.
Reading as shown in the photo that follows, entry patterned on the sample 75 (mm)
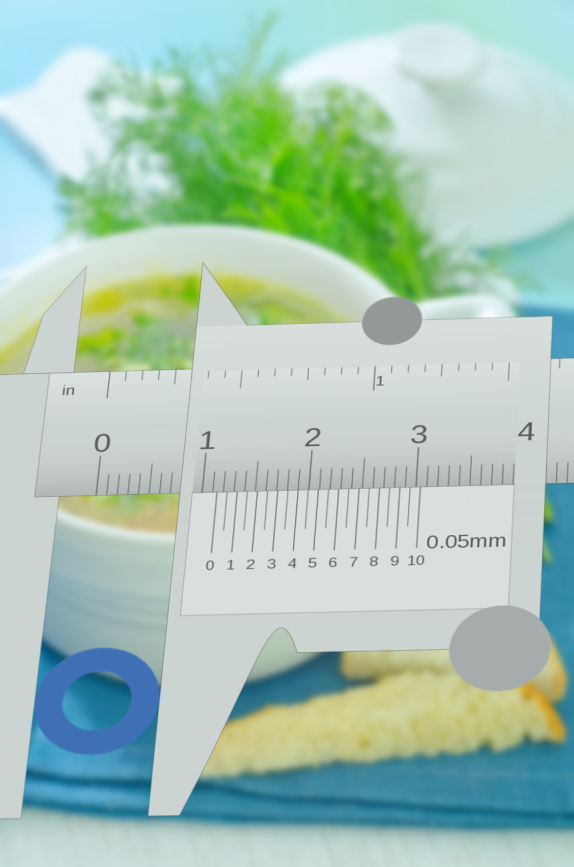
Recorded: 11.4 (mm)
